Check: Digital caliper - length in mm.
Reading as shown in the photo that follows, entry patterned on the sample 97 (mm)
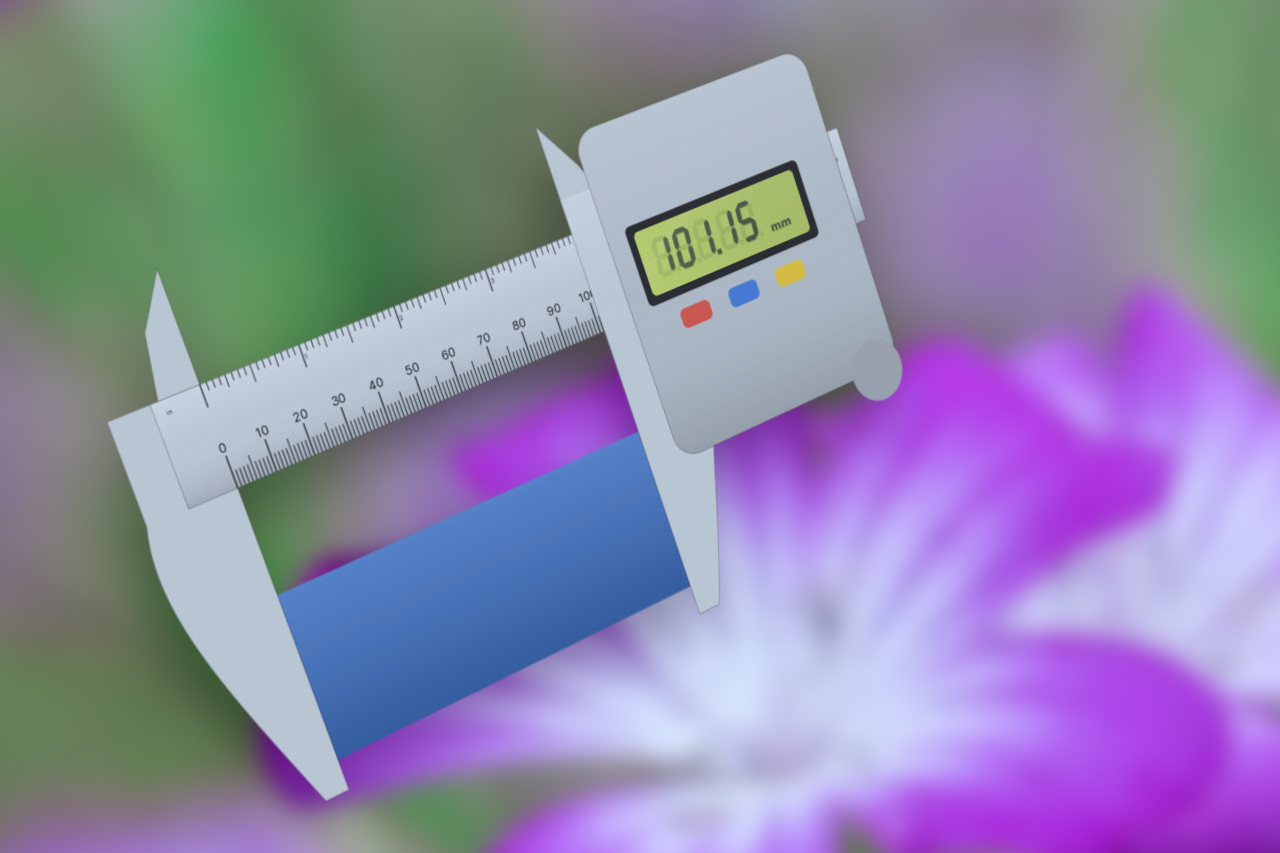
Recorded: 101.15 (mm)
